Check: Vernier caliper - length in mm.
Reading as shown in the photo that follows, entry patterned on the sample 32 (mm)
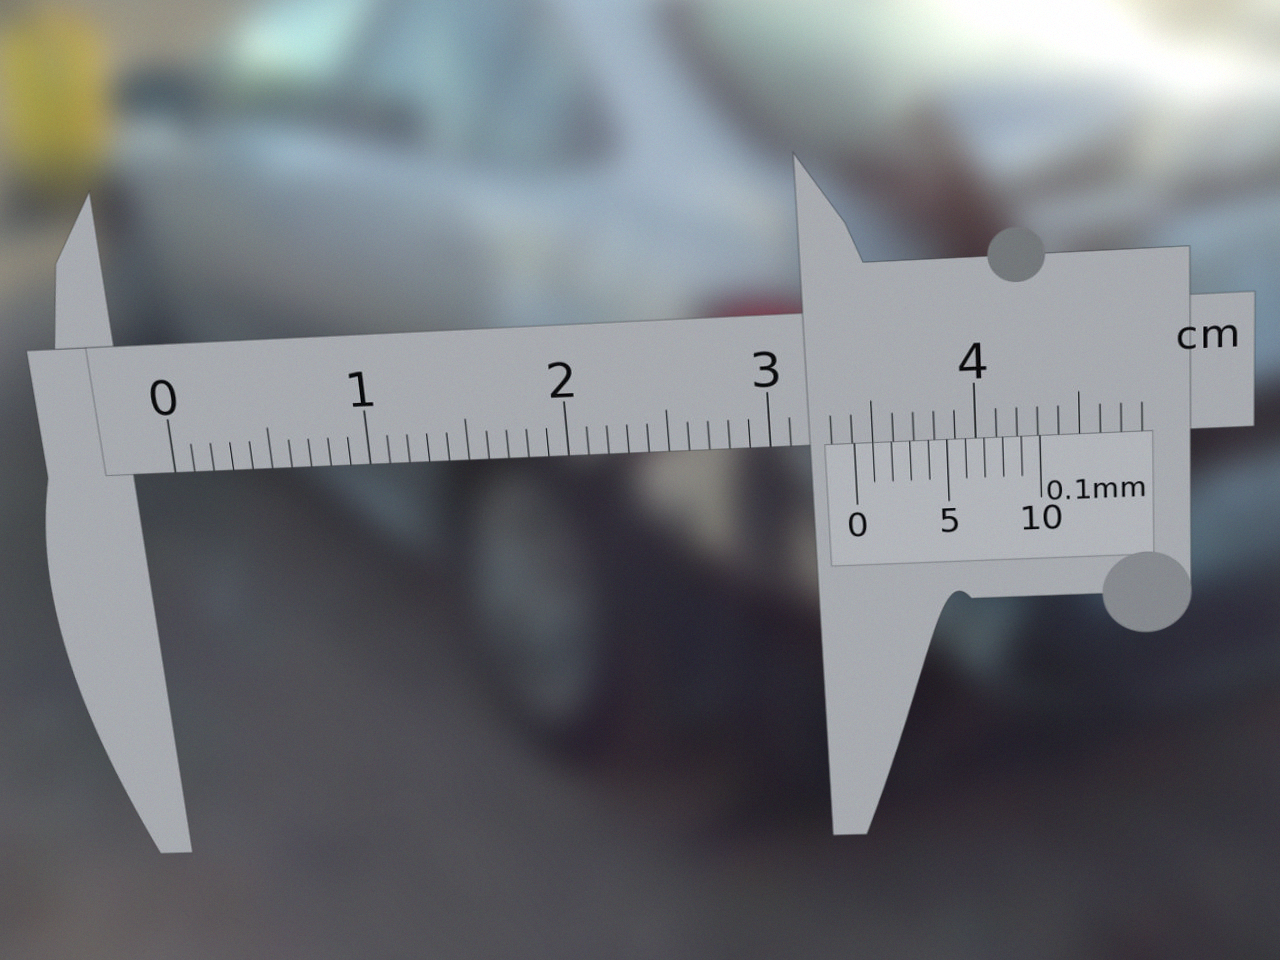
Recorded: 34.1 (mm)
